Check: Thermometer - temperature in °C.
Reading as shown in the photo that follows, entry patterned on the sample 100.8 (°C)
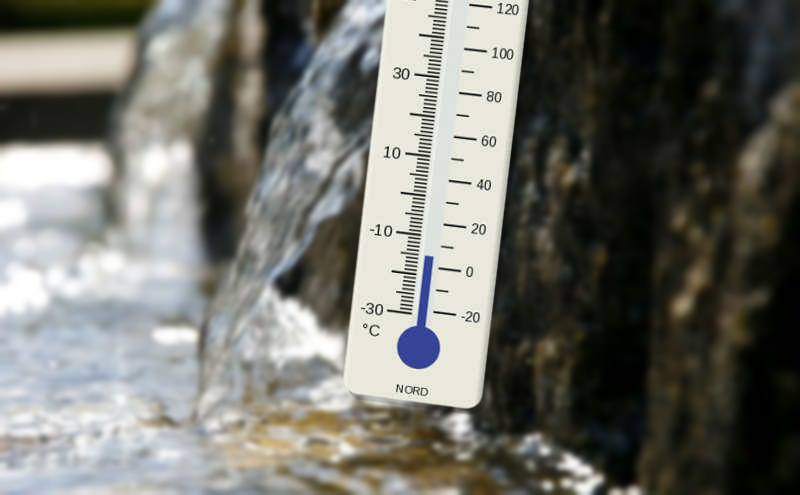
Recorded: -15 (°C)
